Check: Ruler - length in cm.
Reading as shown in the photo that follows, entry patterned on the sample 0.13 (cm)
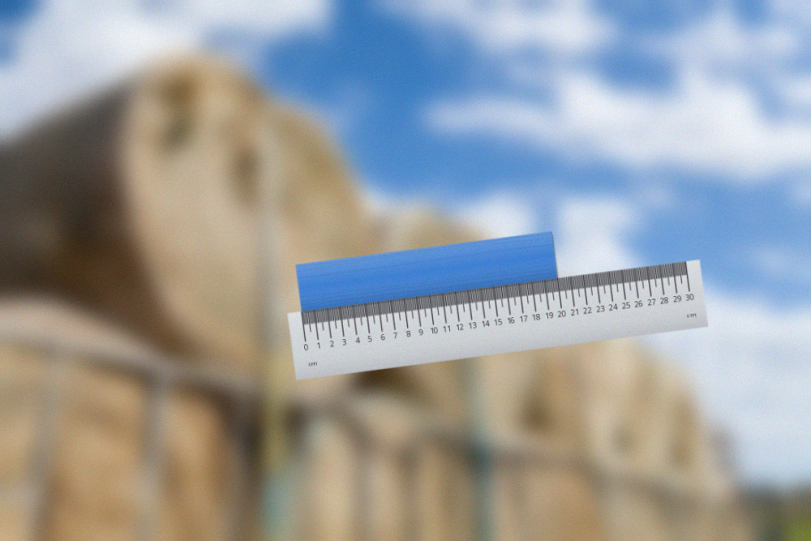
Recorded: 20 (cm)
